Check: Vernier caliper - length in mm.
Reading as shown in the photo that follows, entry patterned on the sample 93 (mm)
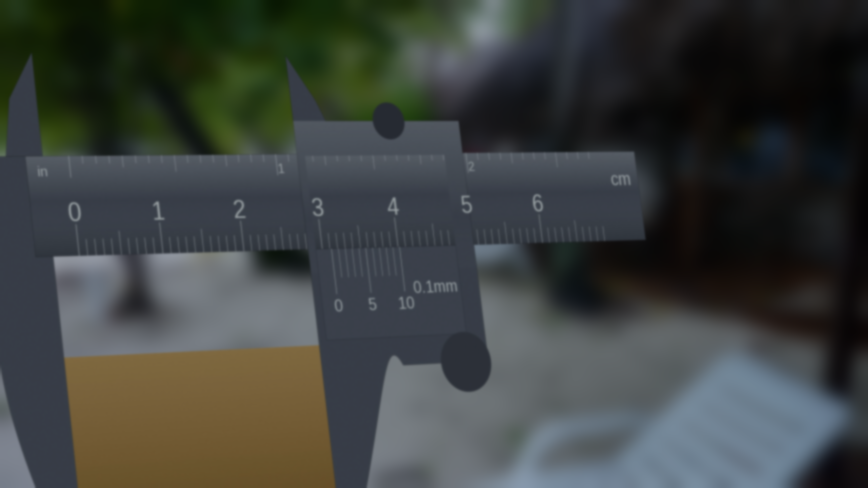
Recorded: 31.2 (mm)
